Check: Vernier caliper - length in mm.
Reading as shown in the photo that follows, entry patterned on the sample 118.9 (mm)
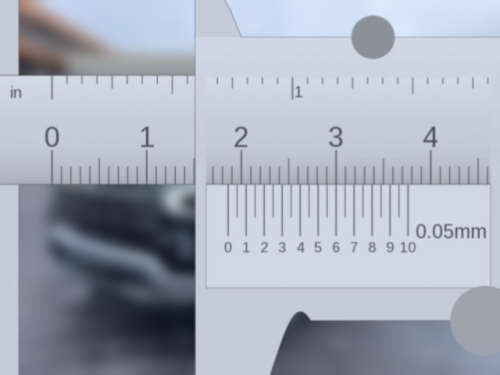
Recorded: 18.6 (mm)
